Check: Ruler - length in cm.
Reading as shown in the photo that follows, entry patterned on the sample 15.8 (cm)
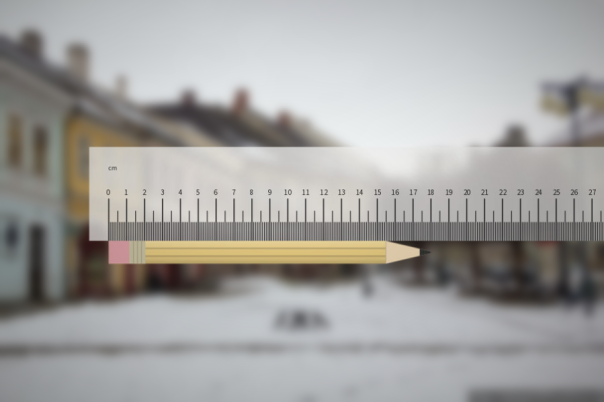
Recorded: 18 (cm)
